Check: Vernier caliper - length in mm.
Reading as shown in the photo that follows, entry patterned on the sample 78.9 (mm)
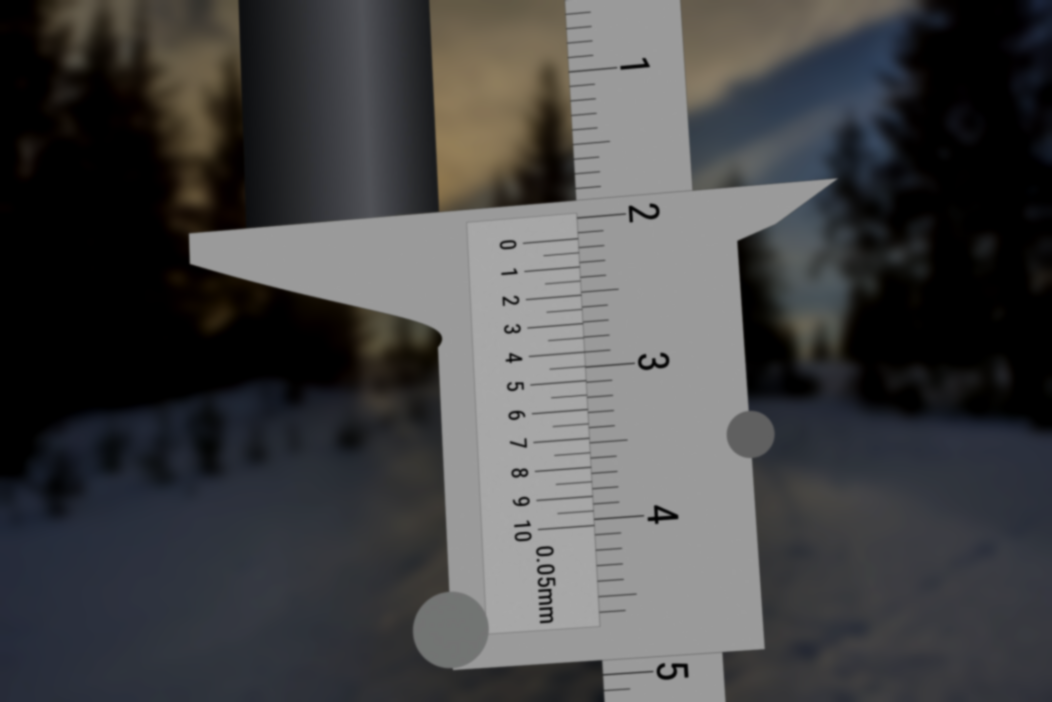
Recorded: 21.4 (mm)
